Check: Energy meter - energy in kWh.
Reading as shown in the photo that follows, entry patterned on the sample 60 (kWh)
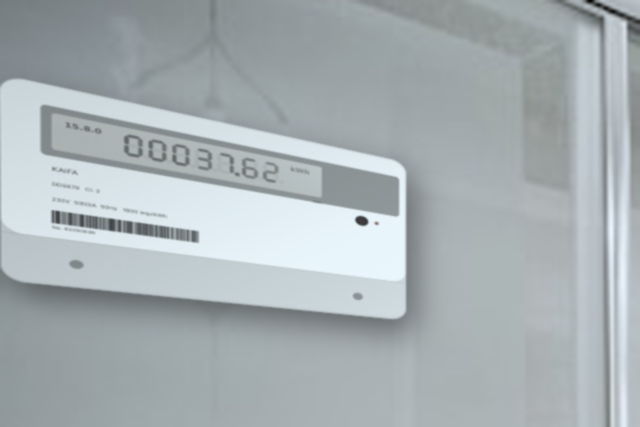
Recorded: 37.62 (kWh)
